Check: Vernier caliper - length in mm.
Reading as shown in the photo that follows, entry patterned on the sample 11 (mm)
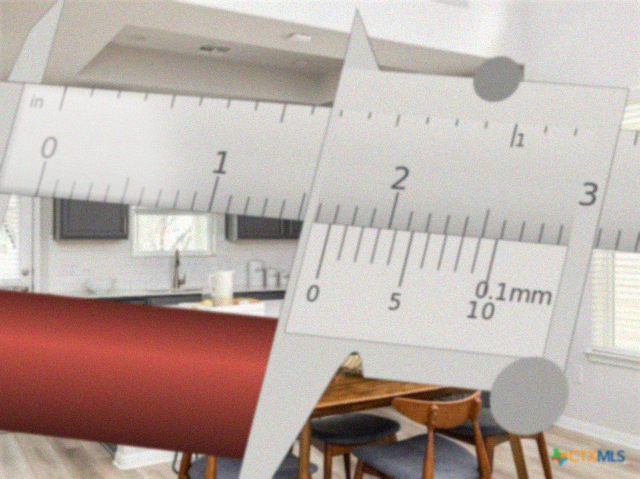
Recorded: 16.8 (mm)
